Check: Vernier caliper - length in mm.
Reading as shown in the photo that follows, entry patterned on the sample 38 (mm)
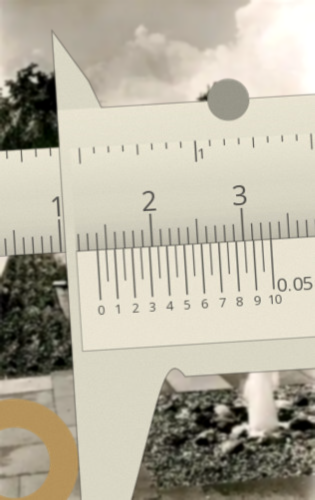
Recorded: 14.0 (mm)
